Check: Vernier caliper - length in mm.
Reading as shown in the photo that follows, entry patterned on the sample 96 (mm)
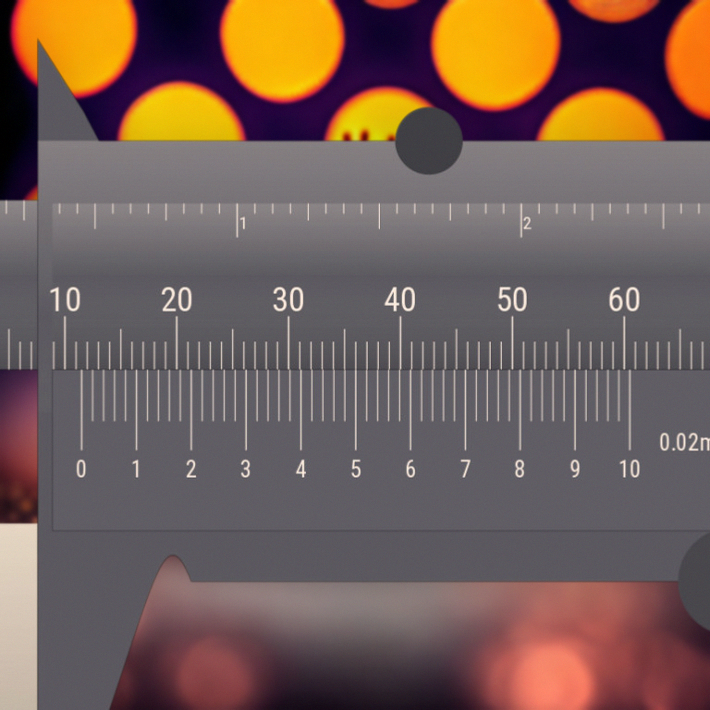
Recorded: 11.5 (mm)
